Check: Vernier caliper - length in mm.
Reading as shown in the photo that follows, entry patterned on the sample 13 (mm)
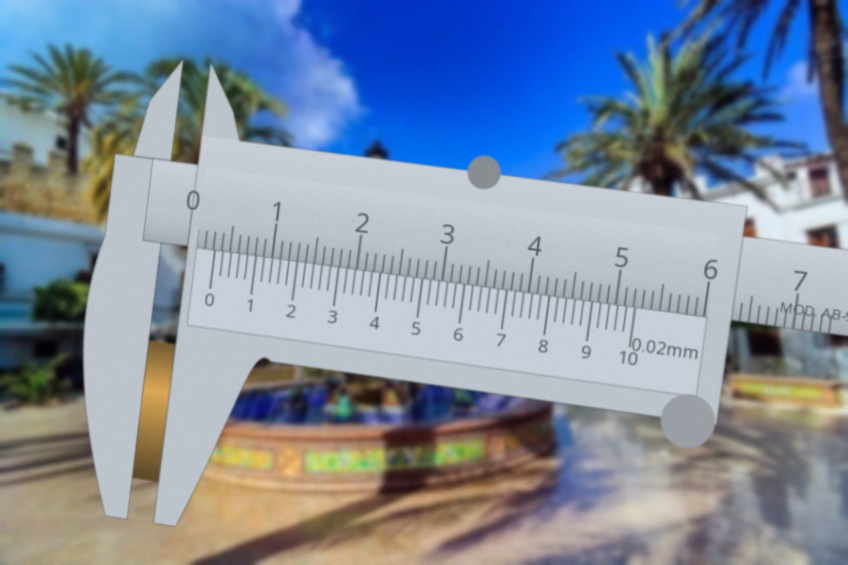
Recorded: 3.2 (mm)
